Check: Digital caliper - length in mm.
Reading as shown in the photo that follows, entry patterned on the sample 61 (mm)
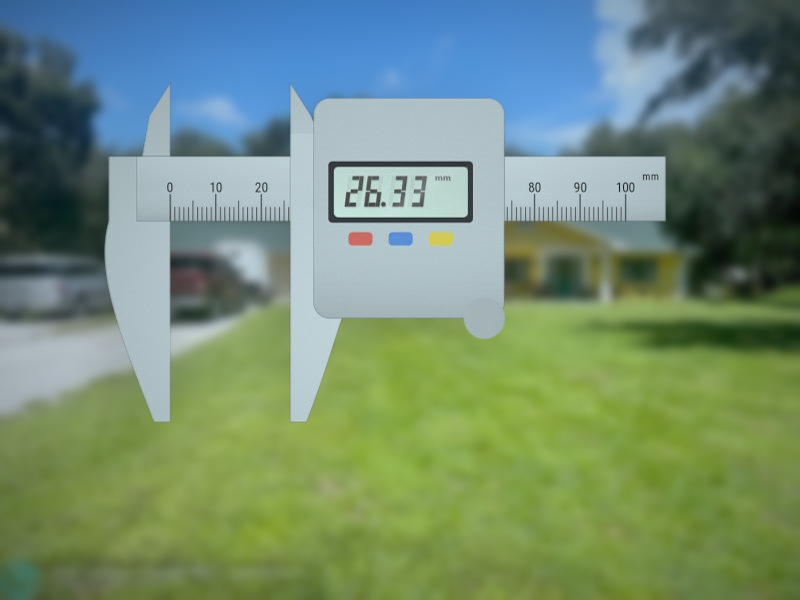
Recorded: 26.33 (mm)
